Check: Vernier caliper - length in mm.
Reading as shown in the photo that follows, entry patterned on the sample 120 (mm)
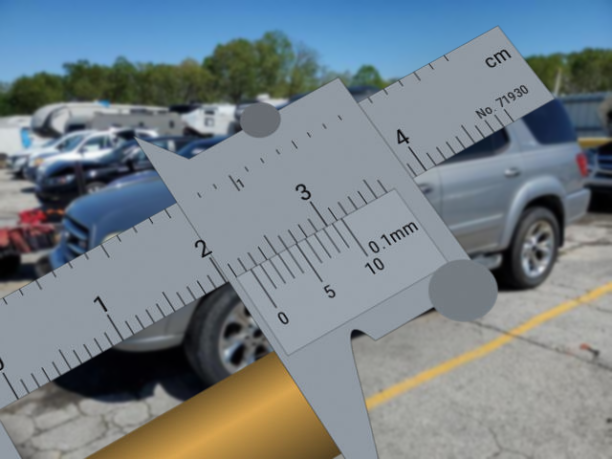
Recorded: 22.4 (mm)
